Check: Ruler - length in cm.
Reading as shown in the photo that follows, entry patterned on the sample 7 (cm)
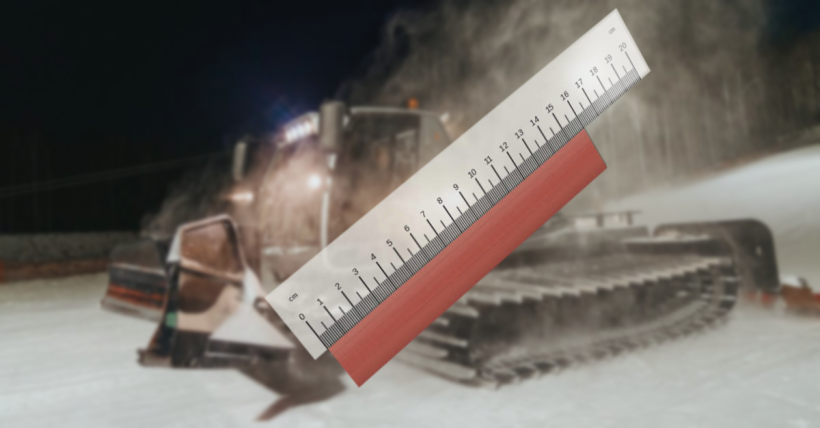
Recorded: 16 (cm)
